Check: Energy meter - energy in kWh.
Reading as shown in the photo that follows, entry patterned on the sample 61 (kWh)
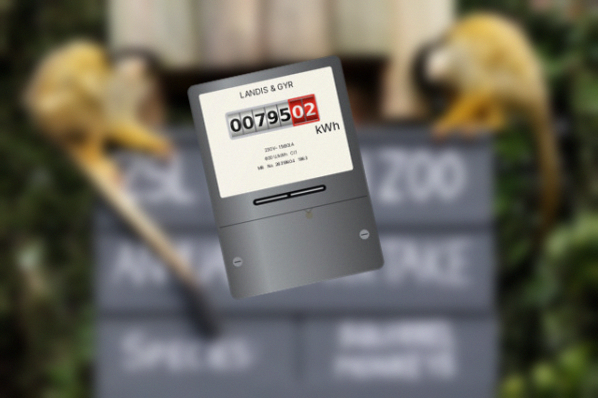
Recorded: 795.02 (kWh)
